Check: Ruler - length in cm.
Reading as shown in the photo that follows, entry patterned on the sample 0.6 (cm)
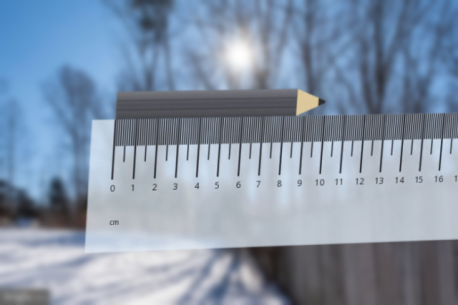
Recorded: 10 (cm)
